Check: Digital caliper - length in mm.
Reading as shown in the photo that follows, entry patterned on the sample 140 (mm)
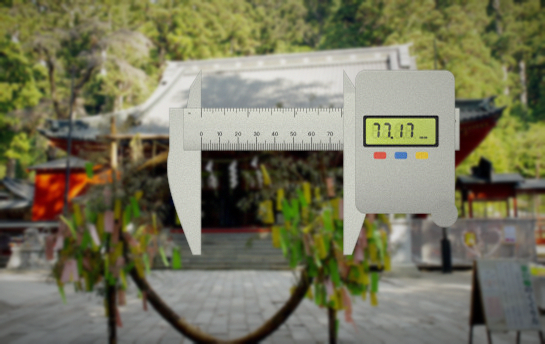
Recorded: 77.17 (mm)
